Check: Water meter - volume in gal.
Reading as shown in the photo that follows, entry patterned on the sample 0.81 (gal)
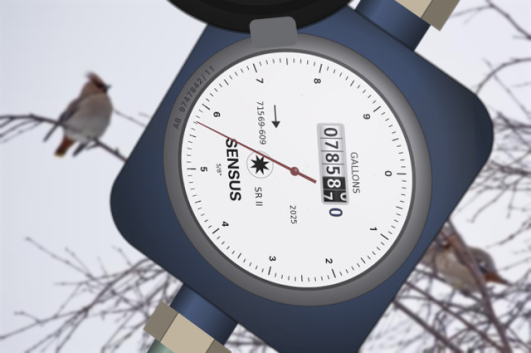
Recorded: 785865.7 (gal)
